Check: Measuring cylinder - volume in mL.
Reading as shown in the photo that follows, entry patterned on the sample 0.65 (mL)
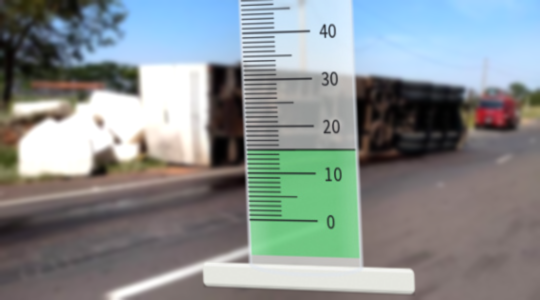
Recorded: 15 (mL)
